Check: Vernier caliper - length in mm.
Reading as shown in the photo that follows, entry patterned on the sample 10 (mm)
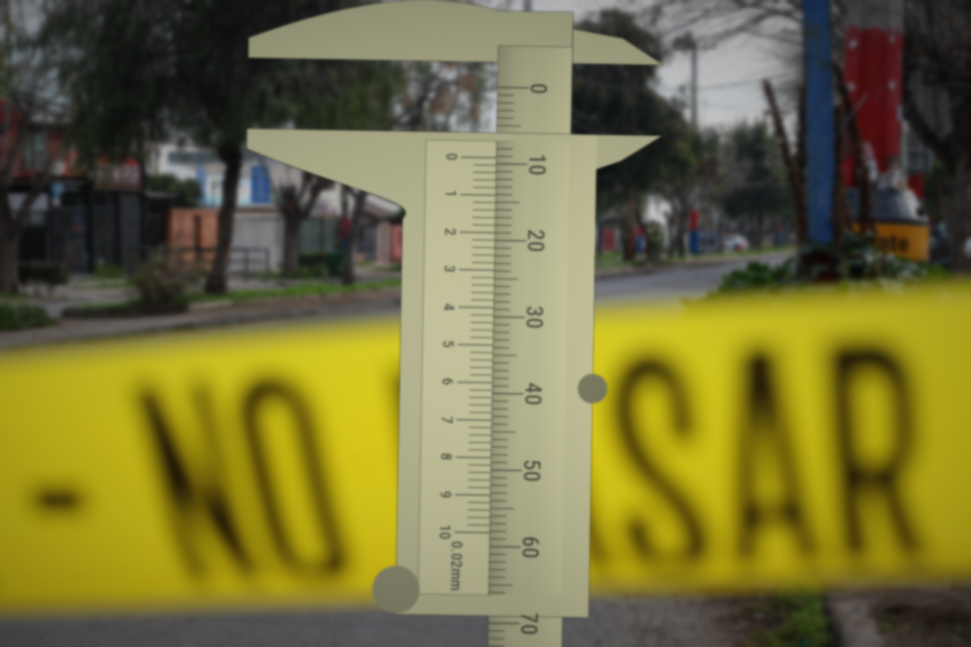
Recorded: 9.2 (mm)
